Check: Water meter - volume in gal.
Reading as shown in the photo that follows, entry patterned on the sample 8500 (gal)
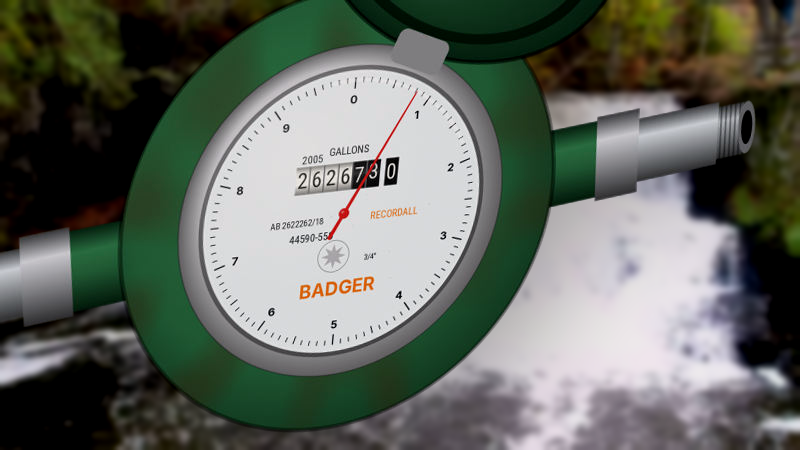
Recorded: 2626730.8 (gal)
